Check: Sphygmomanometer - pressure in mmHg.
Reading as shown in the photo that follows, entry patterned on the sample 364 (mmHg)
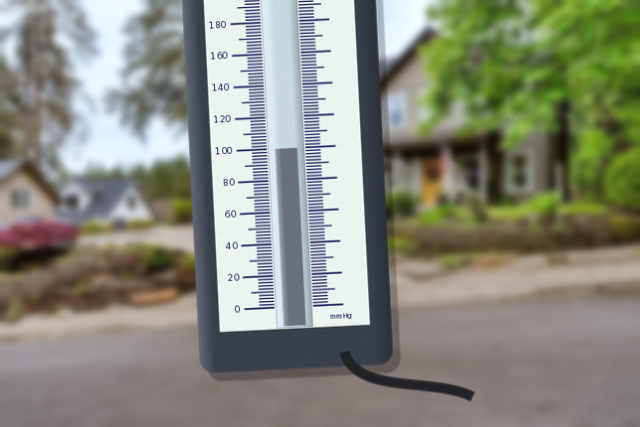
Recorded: 100 (mmHg)
